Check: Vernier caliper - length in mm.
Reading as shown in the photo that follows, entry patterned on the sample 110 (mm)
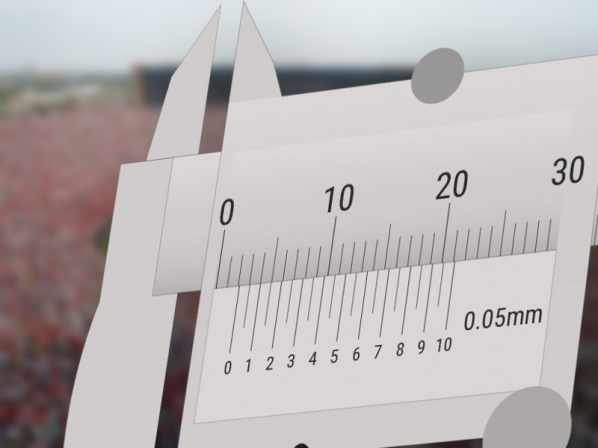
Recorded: 2.1 (mm)
